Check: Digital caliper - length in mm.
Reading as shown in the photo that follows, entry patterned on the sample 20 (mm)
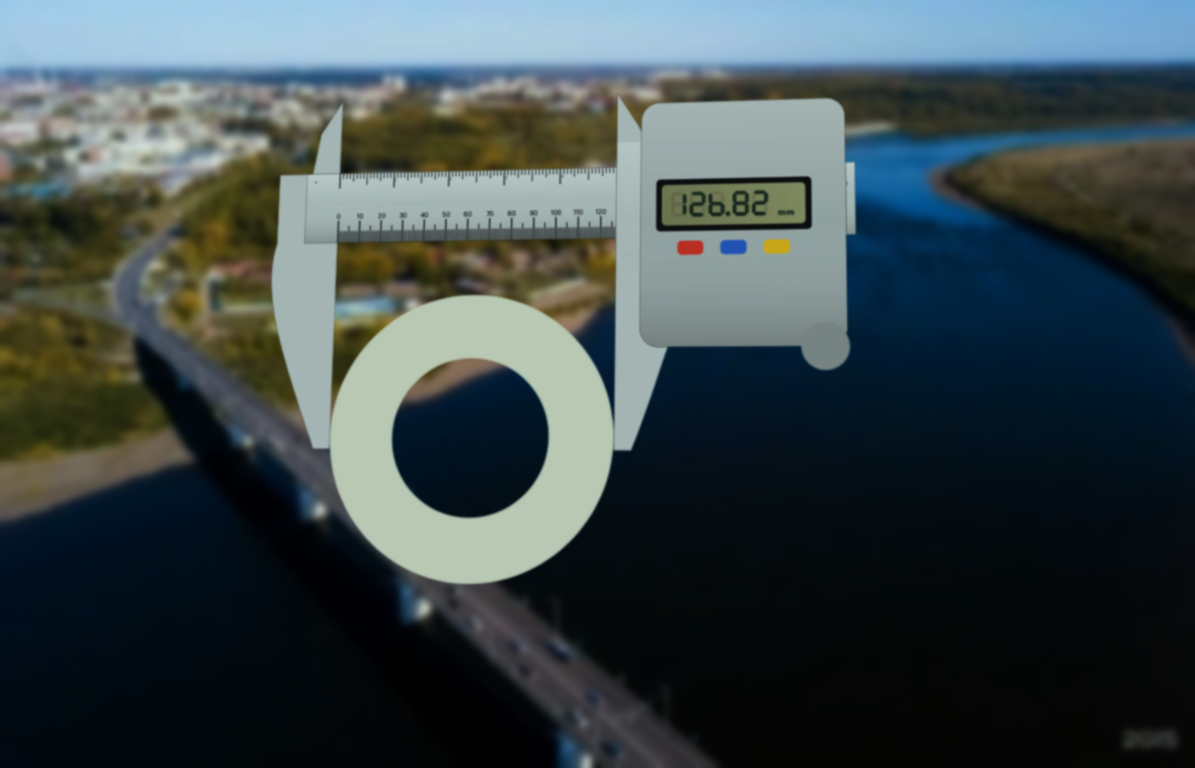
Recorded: 126.82 (mm)
